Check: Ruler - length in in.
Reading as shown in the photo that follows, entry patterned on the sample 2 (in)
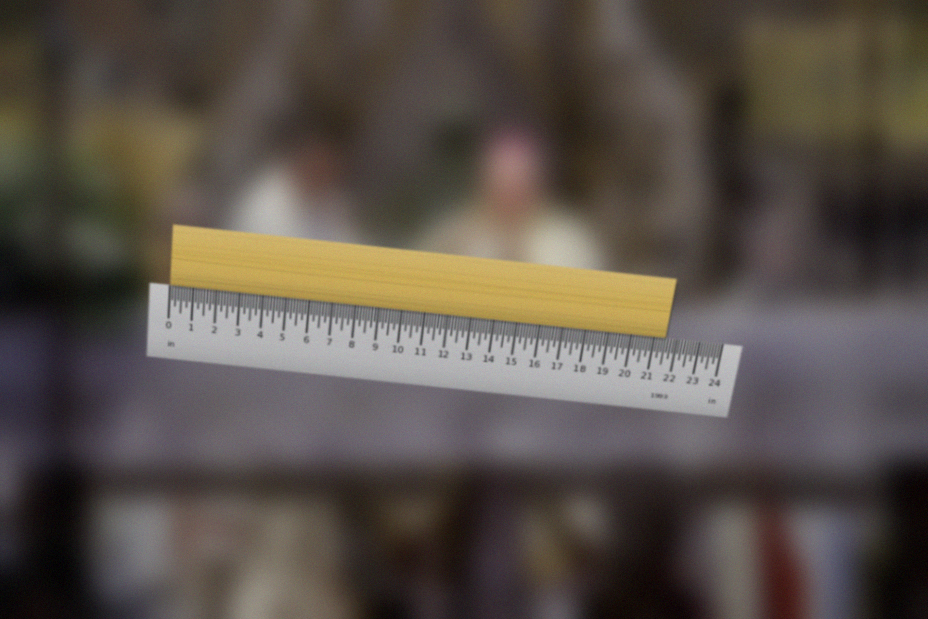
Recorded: 21.5 (in)
